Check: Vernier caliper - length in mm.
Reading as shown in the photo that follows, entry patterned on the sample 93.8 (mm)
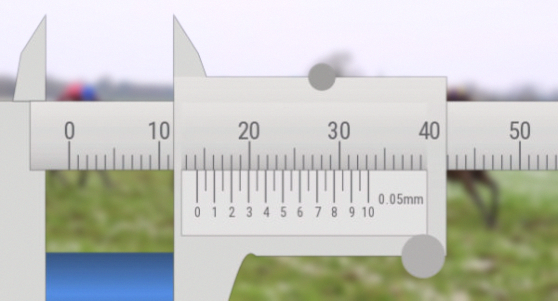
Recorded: 14.2 (mm)
